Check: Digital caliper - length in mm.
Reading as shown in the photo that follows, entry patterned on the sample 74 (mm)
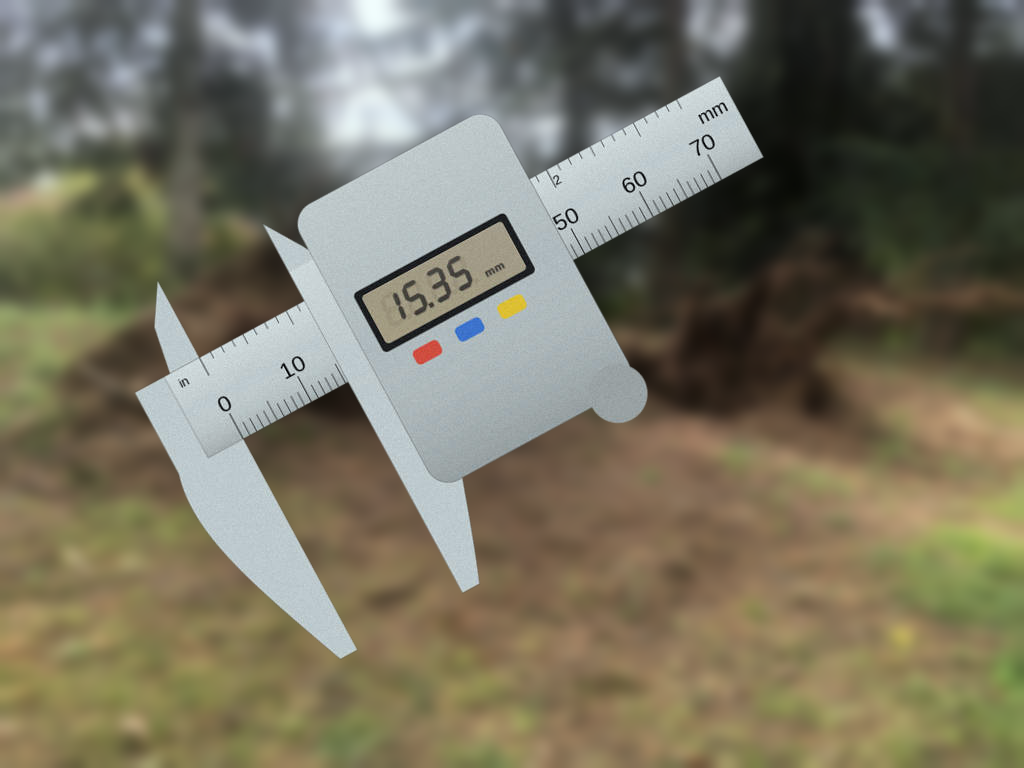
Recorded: 15.35 (mm)
